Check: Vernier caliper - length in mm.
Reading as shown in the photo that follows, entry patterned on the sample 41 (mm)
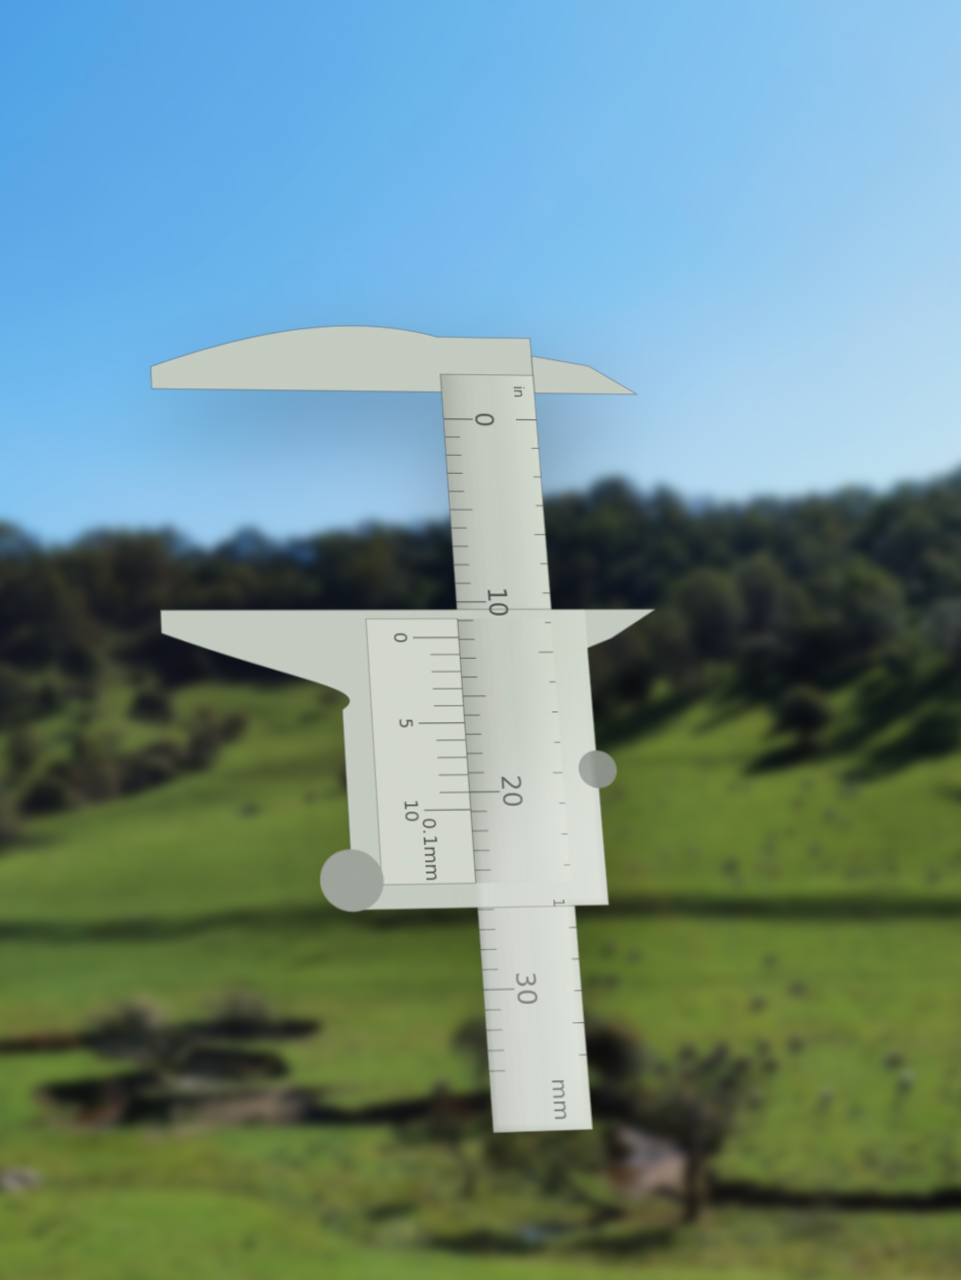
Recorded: 11.9 (mm)
